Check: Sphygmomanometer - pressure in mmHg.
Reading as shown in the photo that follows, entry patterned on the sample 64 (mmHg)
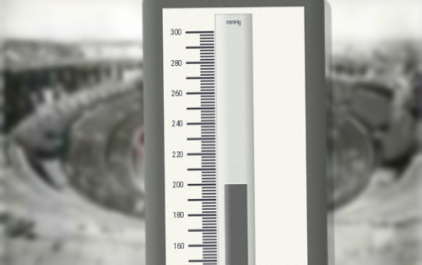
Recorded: 200 (mmHg)
